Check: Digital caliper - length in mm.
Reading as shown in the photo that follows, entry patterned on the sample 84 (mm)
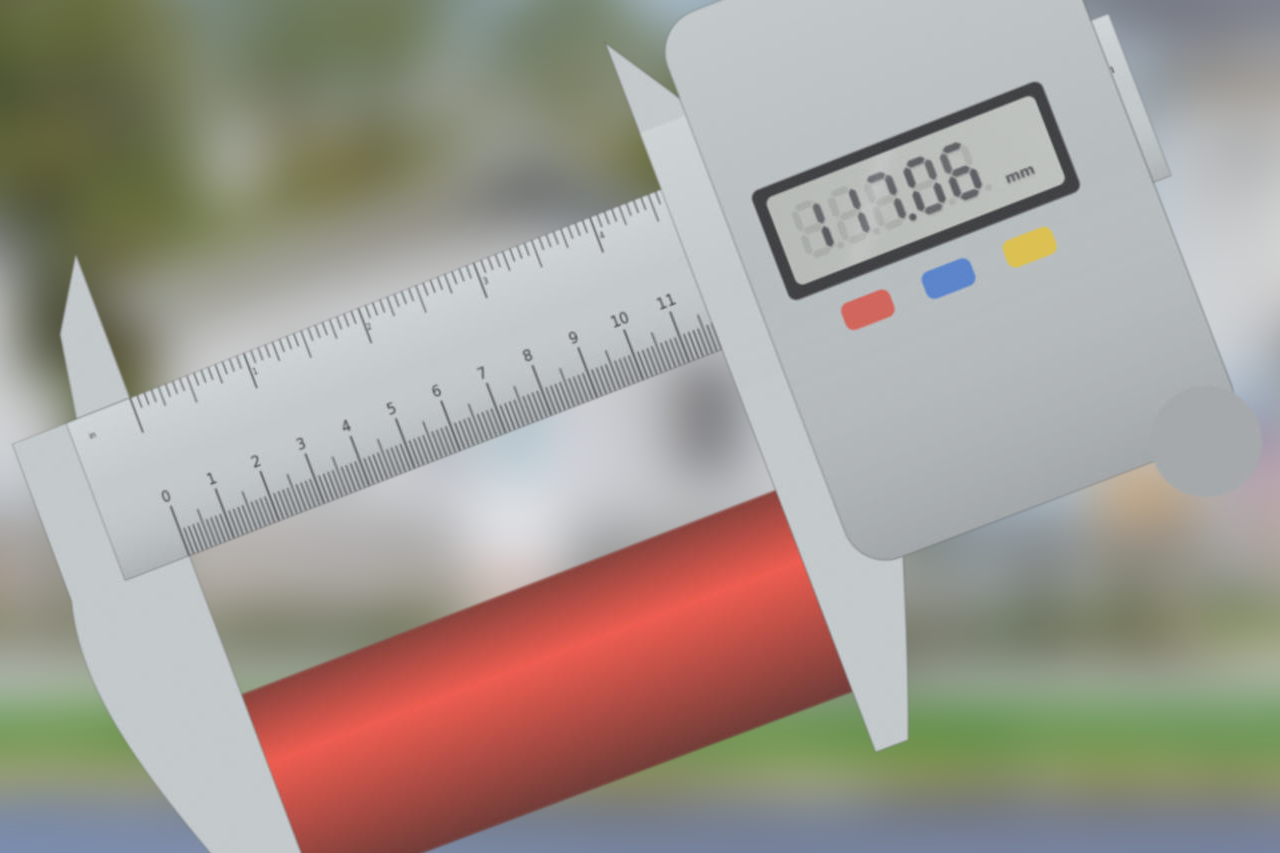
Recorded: 117.06 (mm)
